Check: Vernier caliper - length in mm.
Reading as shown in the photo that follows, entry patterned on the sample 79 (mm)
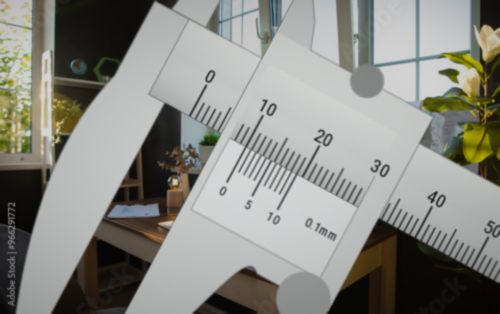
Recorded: 10.0 (mm)
